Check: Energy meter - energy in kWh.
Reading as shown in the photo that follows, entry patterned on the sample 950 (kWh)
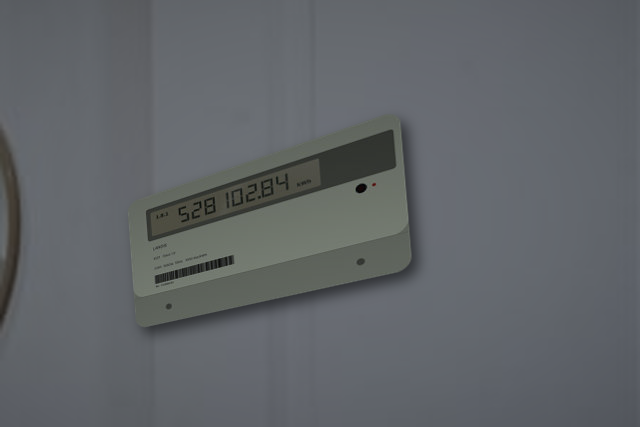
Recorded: 528102.84 (kWh)
